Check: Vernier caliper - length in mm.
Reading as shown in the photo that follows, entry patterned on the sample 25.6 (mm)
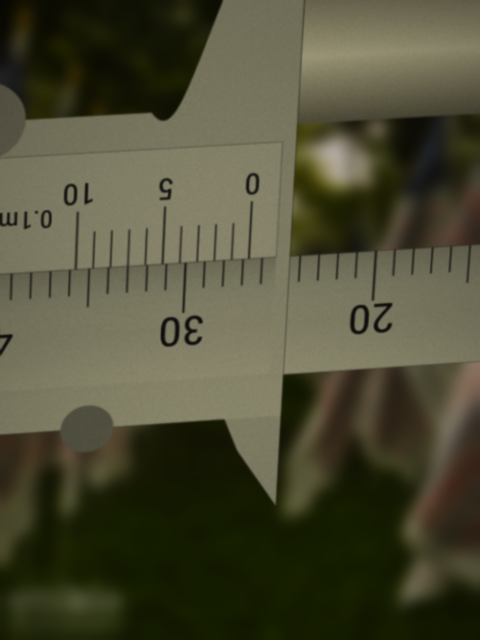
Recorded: 26.7 (mm)
